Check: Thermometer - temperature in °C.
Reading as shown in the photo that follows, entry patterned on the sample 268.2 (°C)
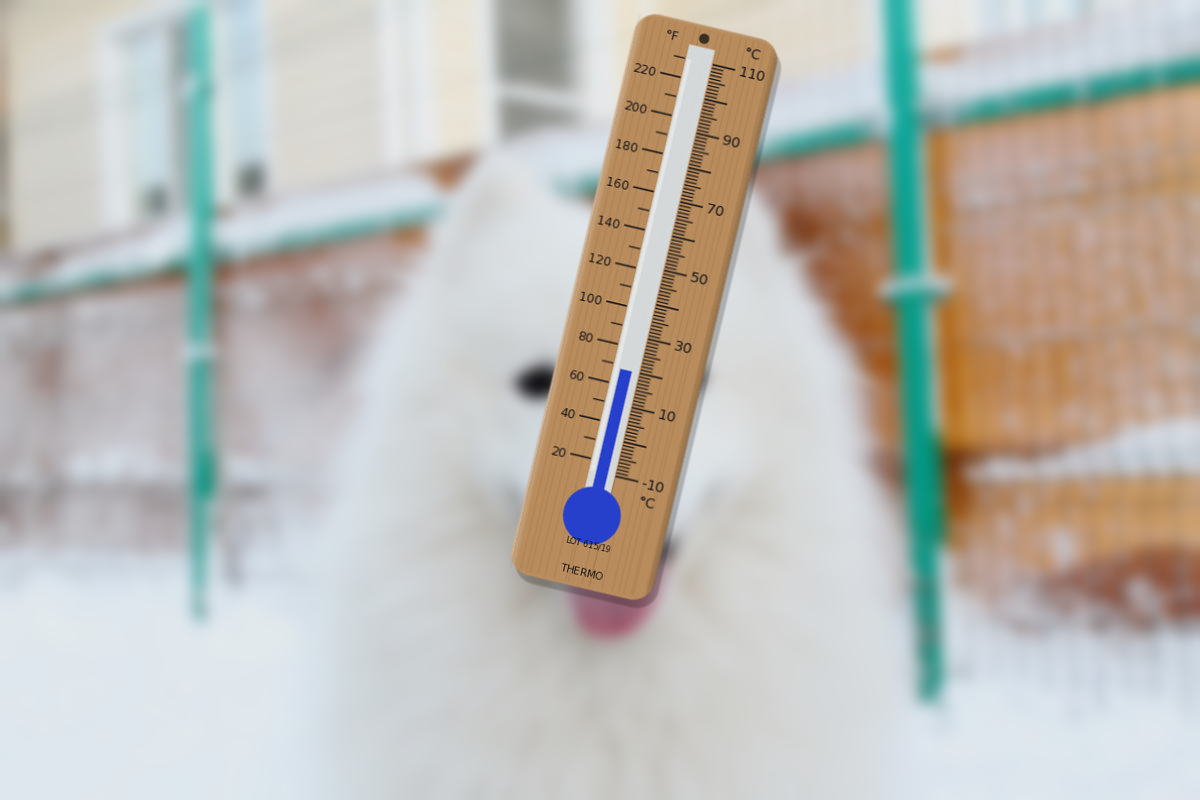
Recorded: 20 (°C)
